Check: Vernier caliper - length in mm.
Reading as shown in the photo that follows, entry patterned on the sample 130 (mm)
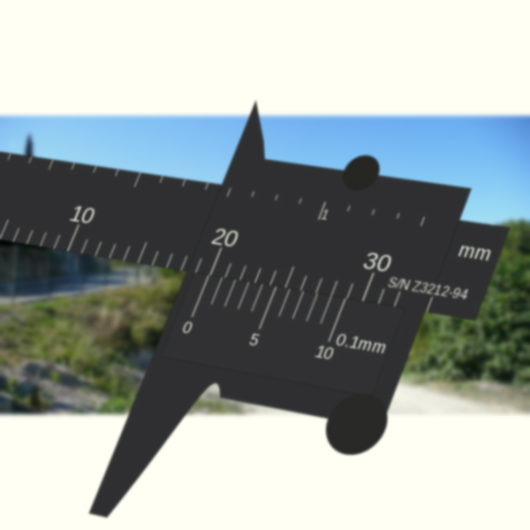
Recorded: 19.9 (mm)
